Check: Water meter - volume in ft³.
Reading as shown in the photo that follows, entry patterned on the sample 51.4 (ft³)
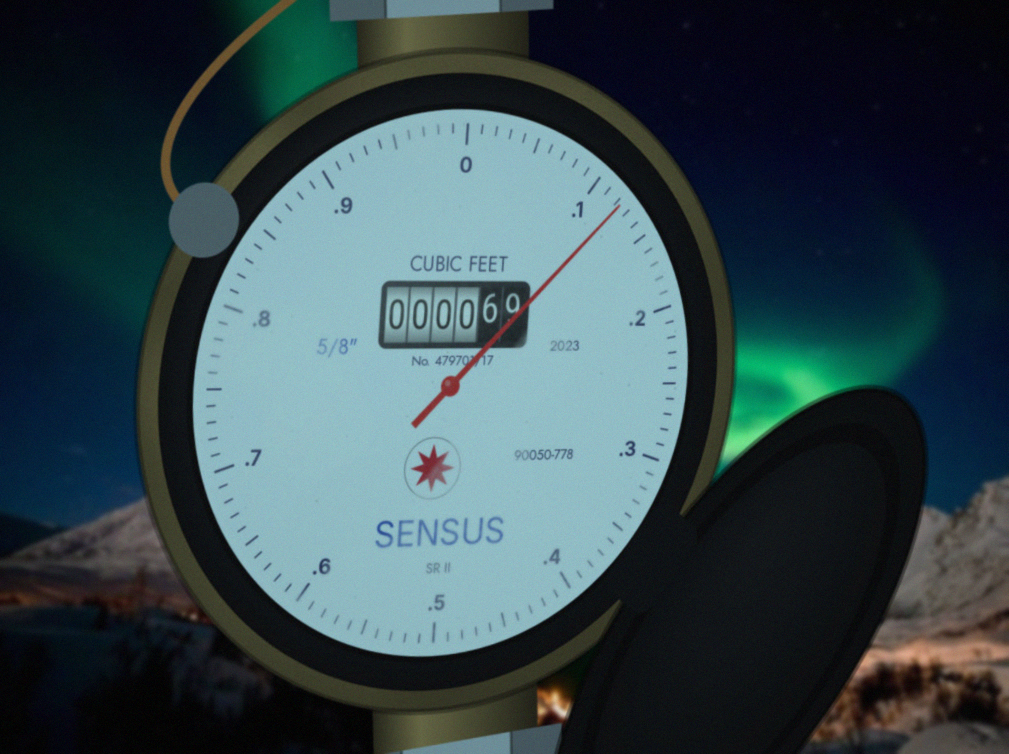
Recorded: 69.12 (ft³)
